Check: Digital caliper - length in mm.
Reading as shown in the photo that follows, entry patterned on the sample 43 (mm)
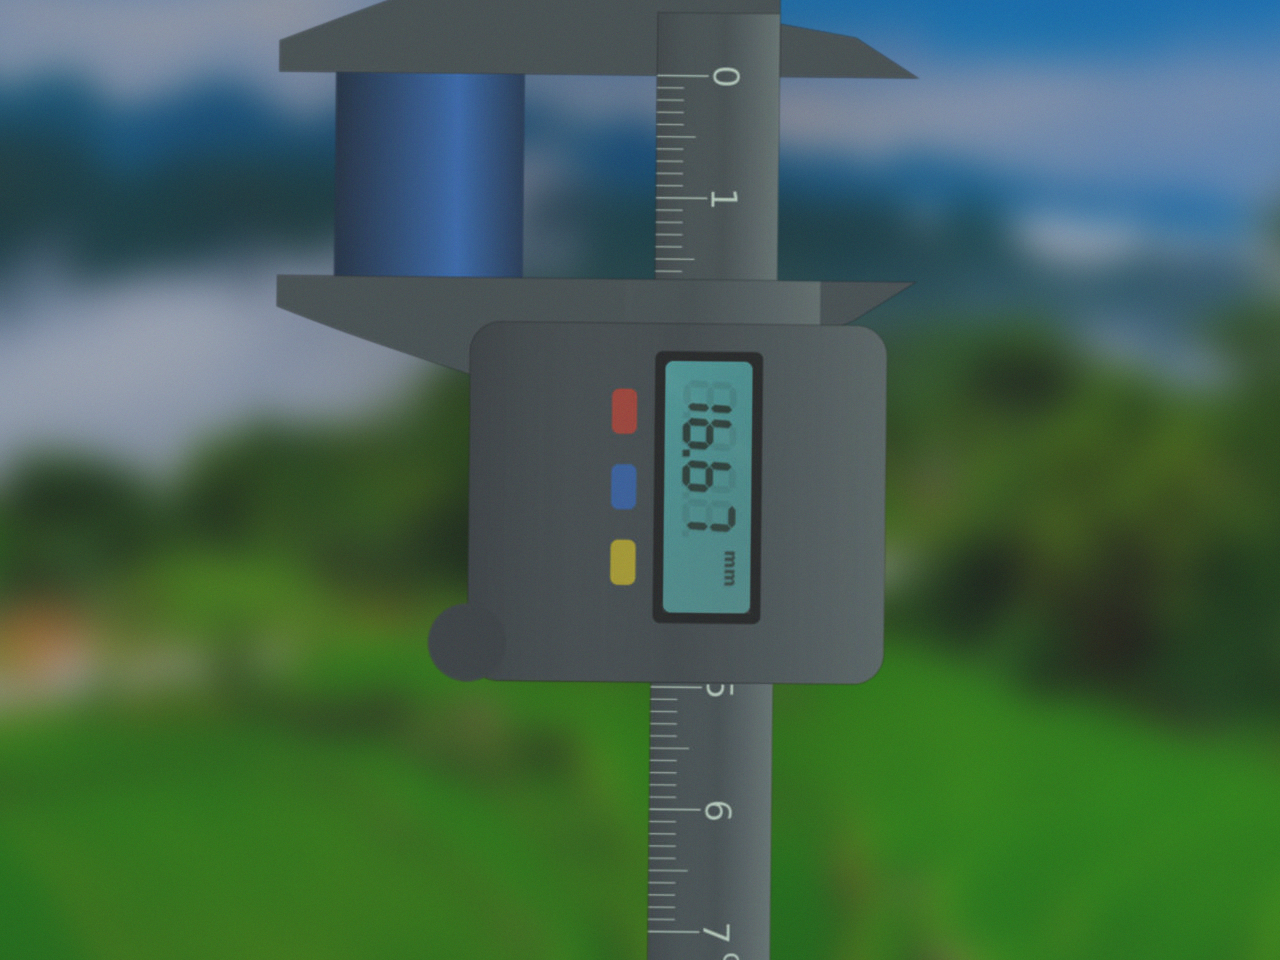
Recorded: 16.67 (mm)
